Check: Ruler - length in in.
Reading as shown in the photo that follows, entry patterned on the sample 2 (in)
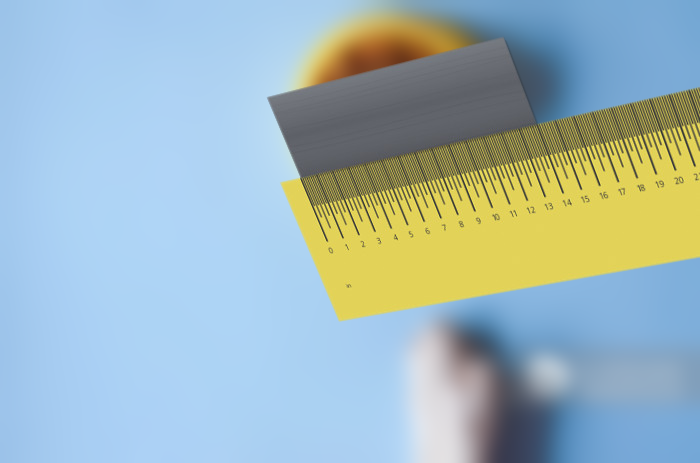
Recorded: 14 (in)
